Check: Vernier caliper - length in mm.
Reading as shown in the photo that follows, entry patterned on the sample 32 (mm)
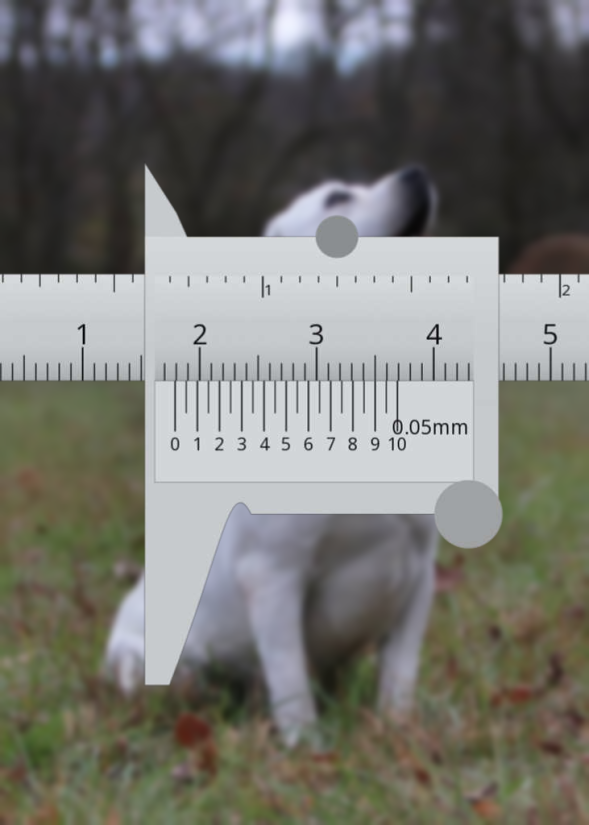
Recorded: 17.9 (mm)
